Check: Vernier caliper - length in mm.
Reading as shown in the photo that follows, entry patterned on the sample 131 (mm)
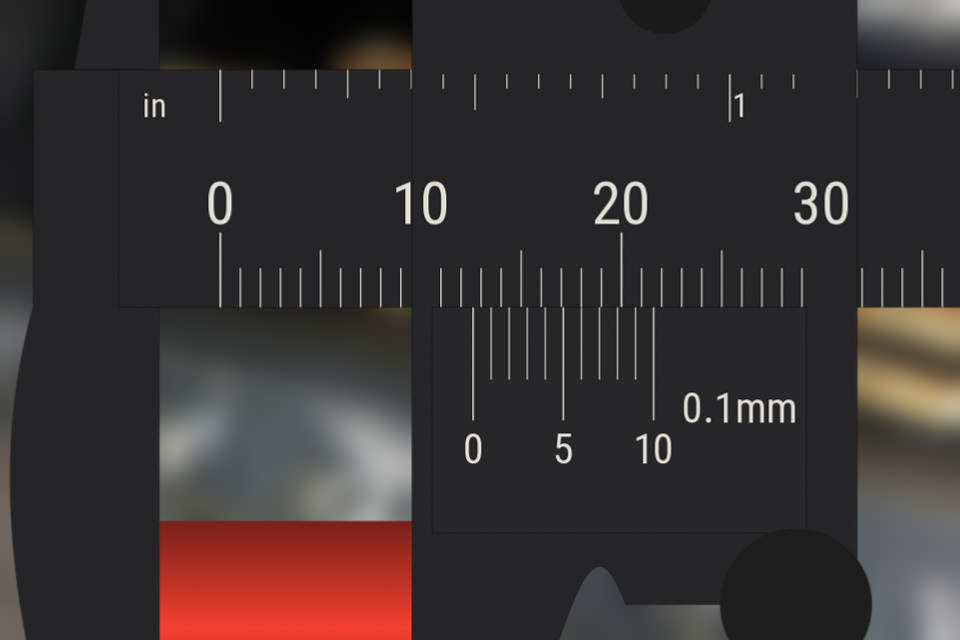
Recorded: 12.6 (mm)
